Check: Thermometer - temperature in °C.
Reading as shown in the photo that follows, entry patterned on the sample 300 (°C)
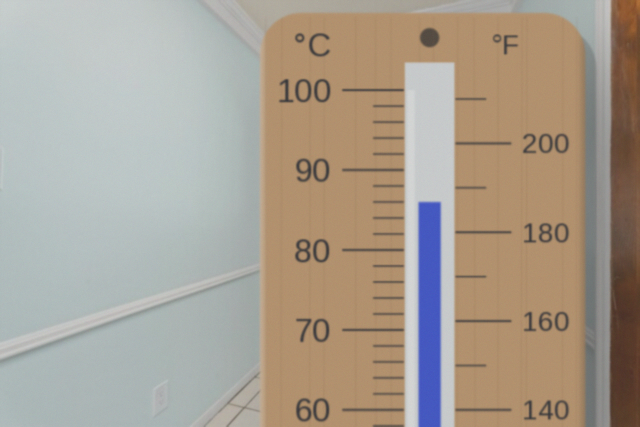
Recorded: 86 (°C)
